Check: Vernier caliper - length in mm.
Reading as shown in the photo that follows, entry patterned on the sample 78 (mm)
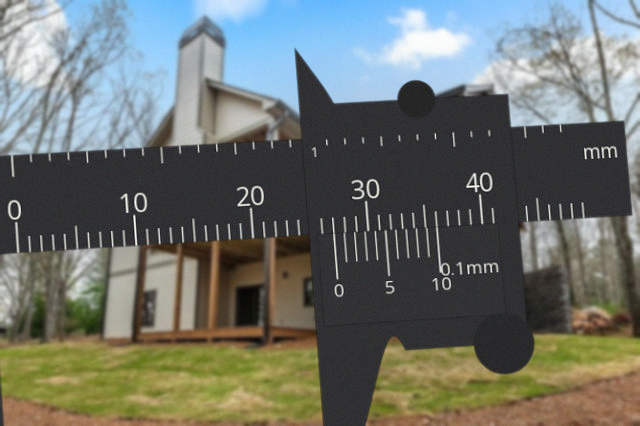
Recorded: 27.0 (mm)
